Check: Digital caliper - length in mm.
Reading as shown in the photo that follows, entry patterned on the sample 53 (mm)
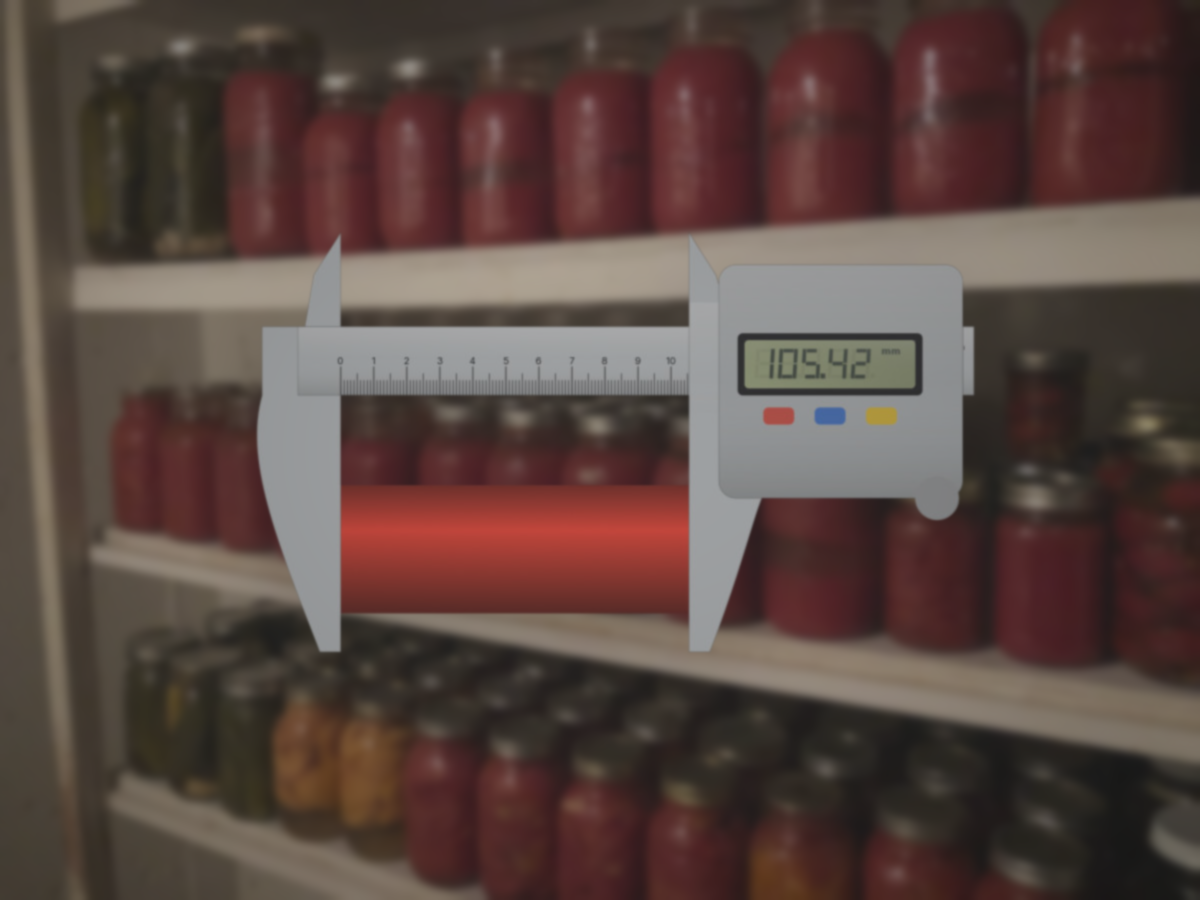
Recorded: 105.42 (mm)
